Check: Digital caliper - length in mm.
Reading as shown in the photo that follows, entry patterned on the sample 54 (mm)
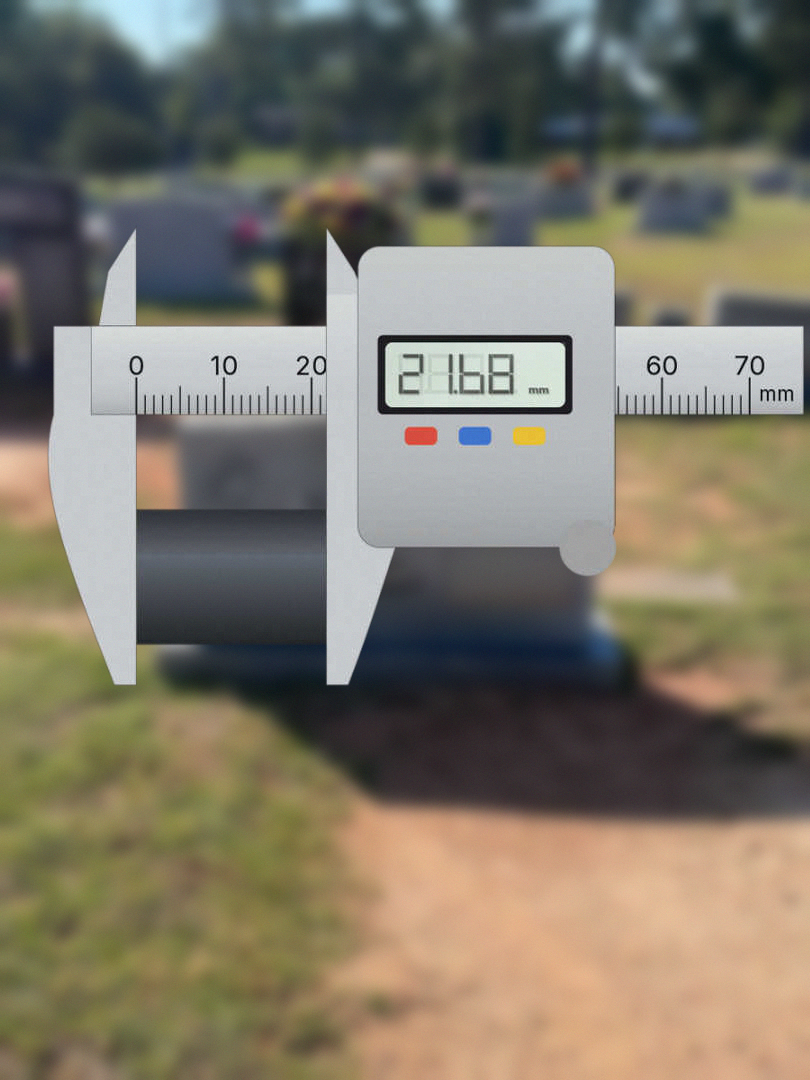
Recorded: 21.68 (mm)
